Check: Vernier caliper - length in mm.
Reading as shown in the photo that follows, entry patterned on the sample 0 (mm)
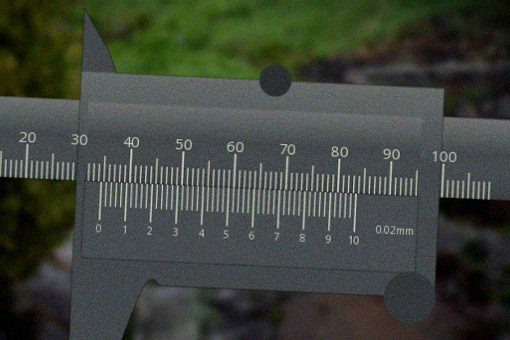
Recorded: 34.5 (mm)
